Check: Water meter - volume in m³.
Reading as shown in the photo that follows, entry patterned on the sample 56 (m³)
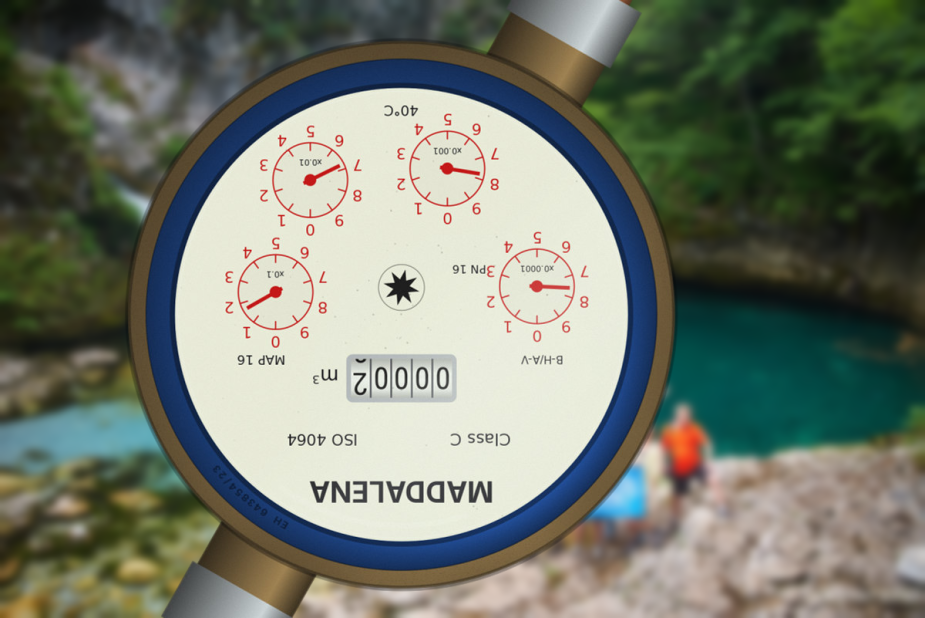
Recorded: 2.1677 (m³)
